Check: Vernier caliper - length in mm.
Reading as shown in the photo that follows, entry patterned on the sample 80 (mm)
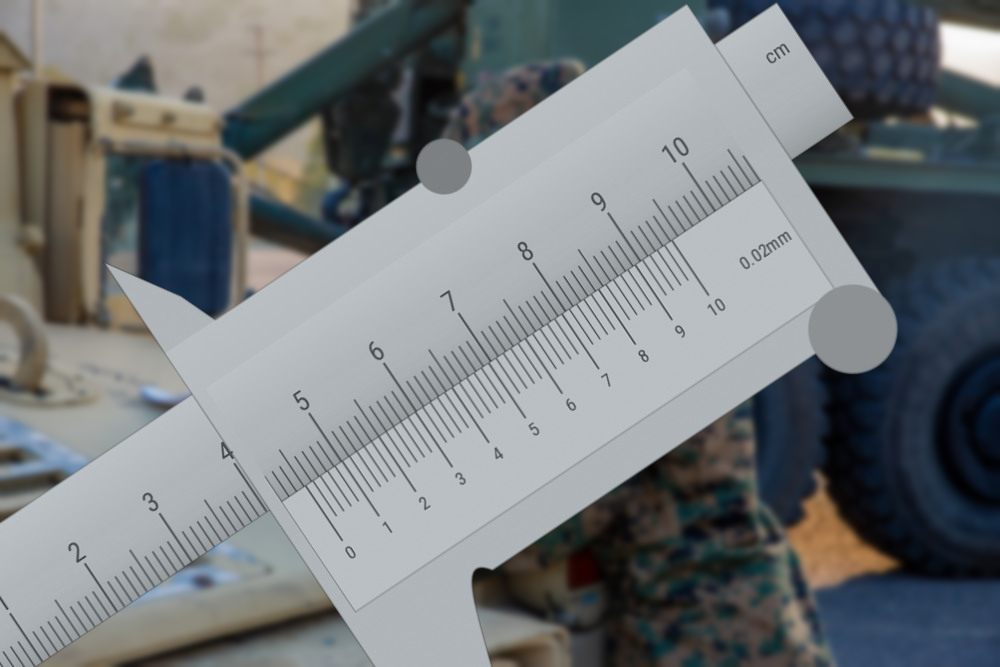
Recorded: 45.2 (mm)
